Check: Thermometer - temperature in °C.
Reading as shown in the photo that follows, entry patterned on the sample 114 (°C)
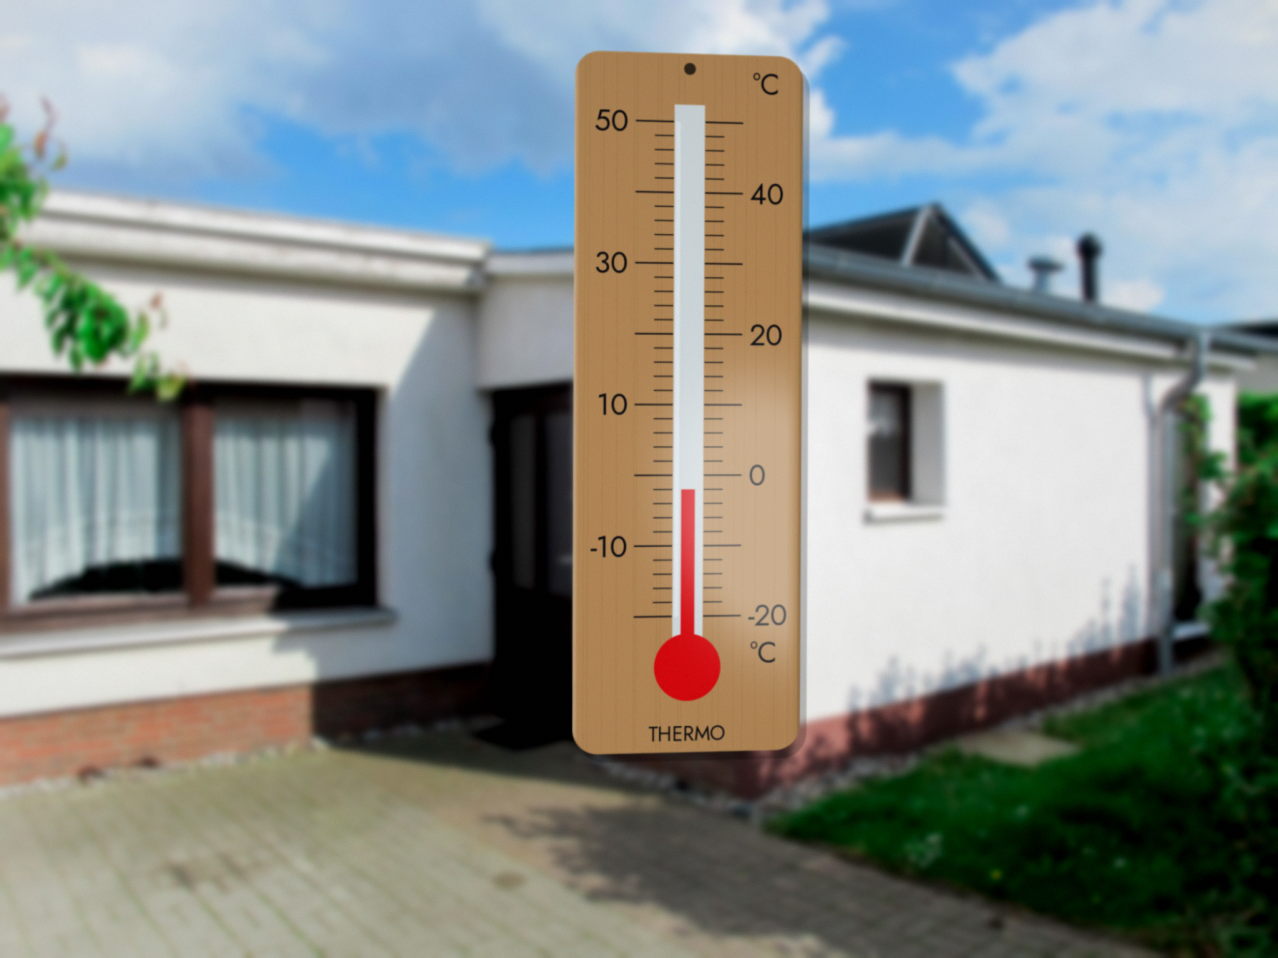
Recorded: -2 (°C)
